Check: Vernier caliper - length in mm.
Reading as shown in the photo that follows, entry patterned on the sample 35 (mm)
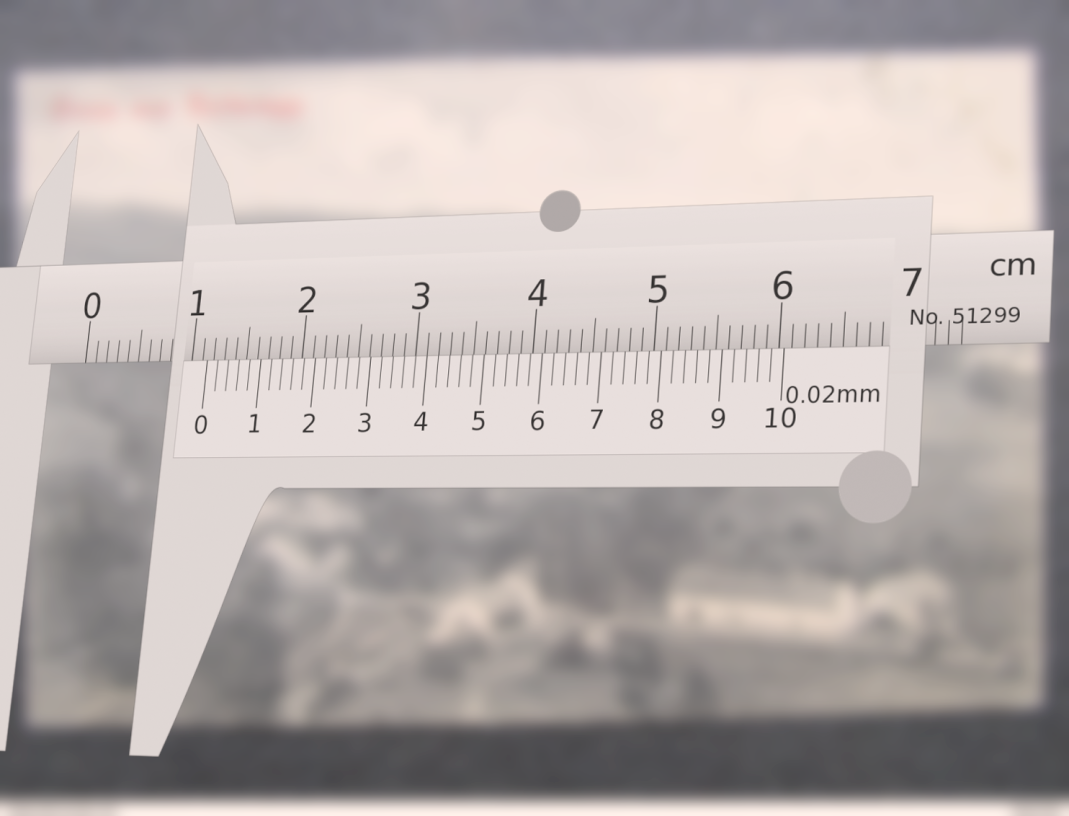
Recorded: 11.4 (mm)
